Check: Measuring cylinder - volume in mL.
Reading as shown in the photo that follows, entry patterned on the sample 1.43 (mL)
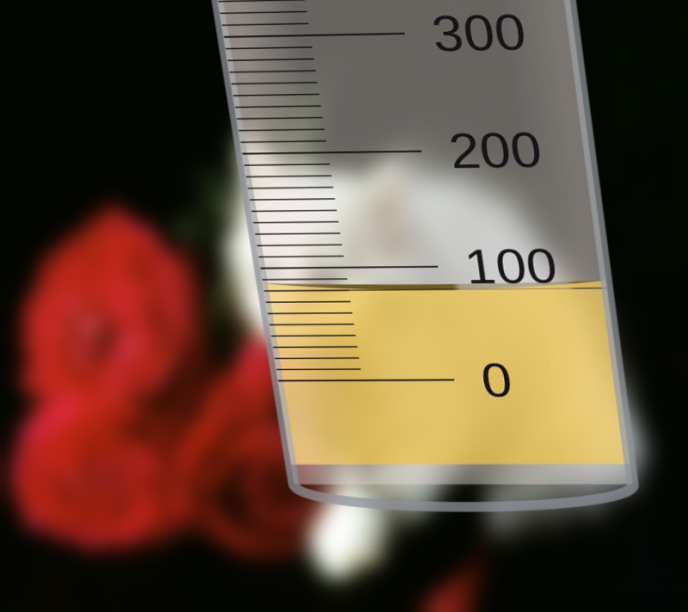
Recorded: 80 (mL)
